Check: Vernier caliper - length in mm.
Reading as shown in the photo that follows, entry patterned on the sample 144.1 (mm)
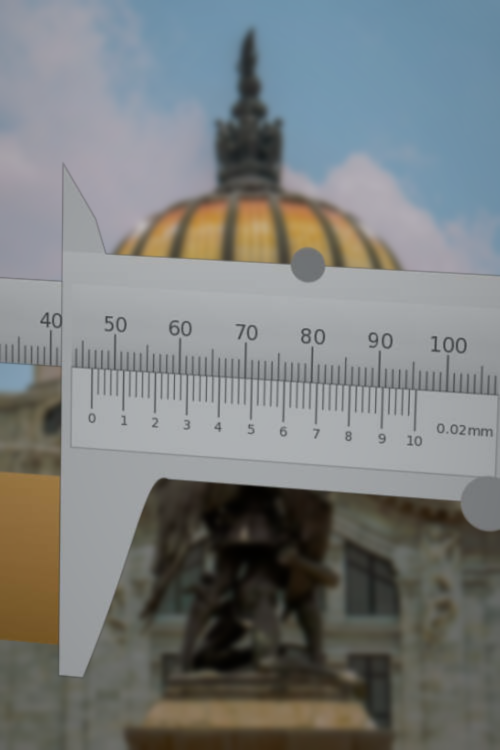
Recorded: 46.5 (mm)
